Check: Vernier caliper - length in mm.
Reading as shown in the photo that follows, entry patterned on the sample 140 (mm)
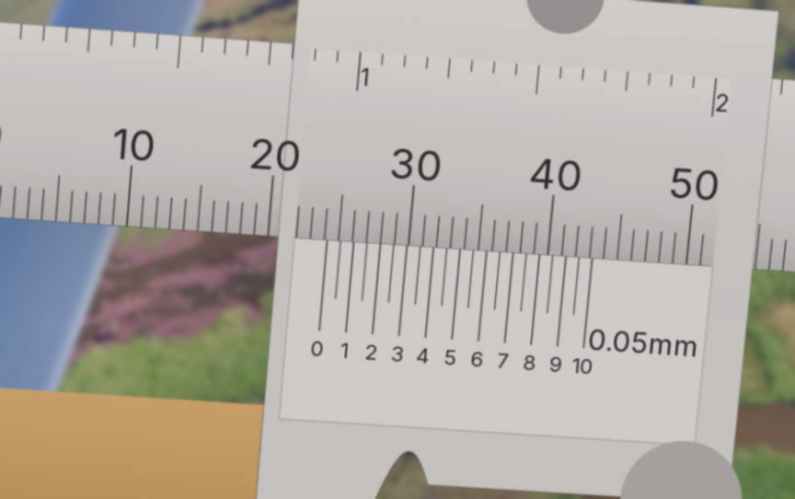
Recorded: 24.2 (mm)
